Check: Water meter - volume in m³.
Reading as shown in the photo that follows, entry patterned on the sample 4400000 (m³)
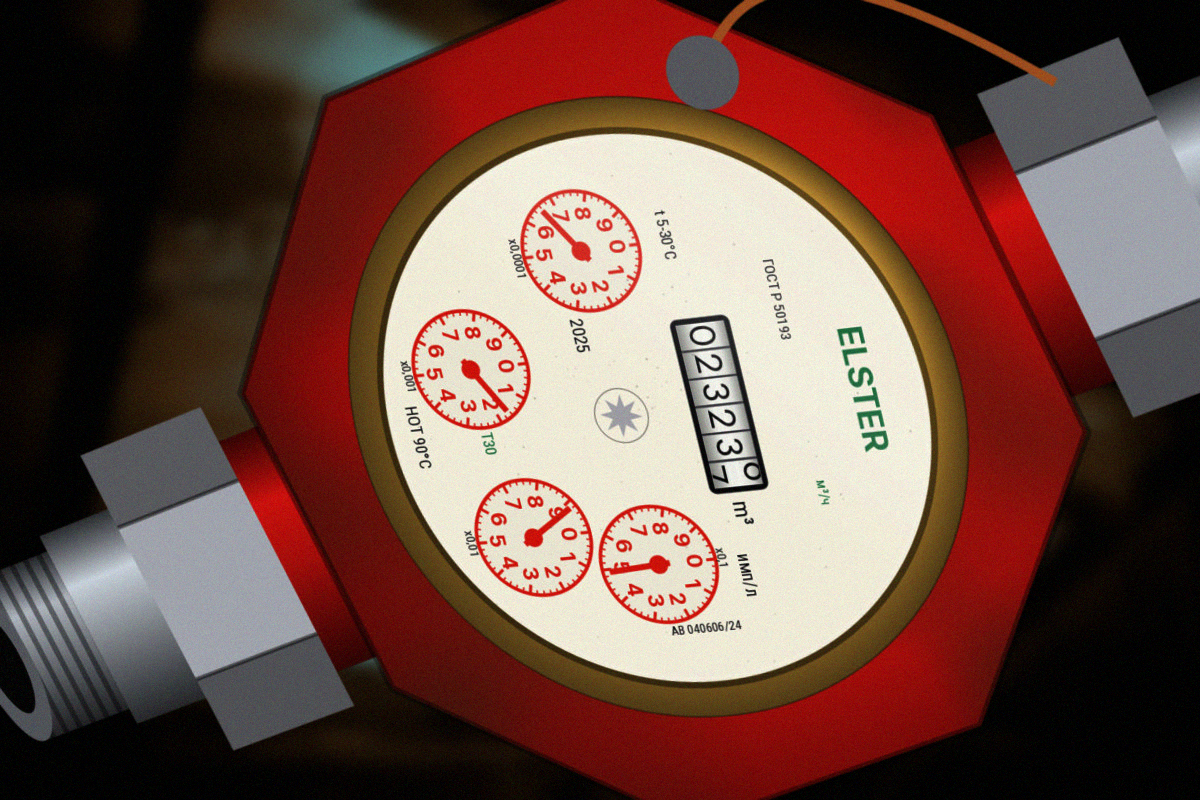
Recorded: 23236.4916 (m³)
